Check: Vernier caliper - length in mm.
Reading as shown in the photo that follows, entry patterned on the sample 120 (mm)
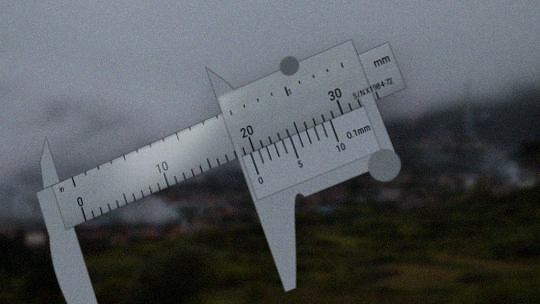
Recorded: 19.6 (mm)
